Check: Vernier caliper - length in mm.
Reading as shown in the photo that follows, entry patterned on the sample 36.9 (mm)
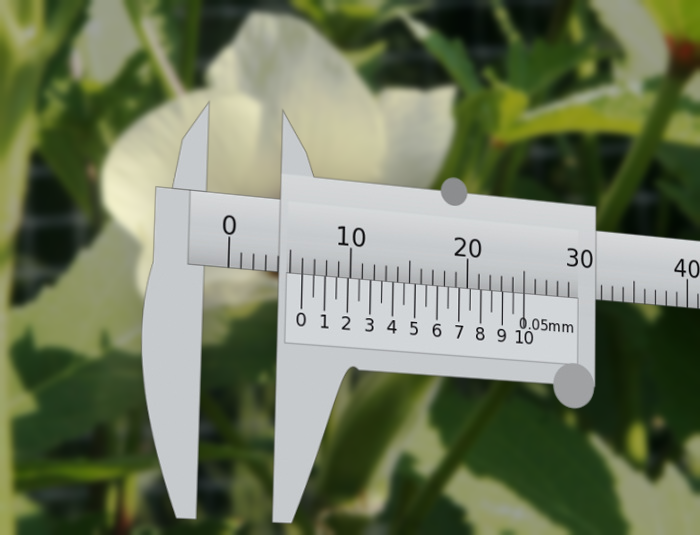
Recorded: 6.0 (mm)
